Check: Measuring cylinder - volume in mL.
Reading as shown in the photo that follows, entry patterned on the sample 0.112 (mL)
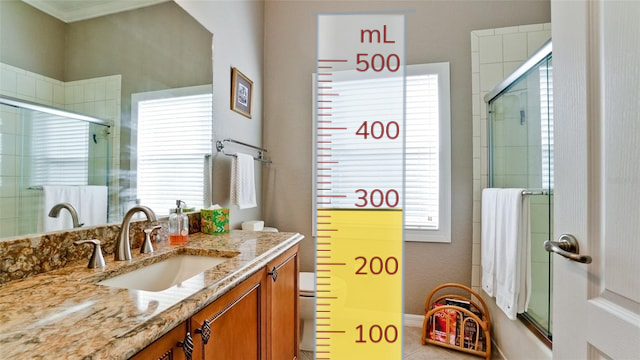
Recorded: 280 (mL)
